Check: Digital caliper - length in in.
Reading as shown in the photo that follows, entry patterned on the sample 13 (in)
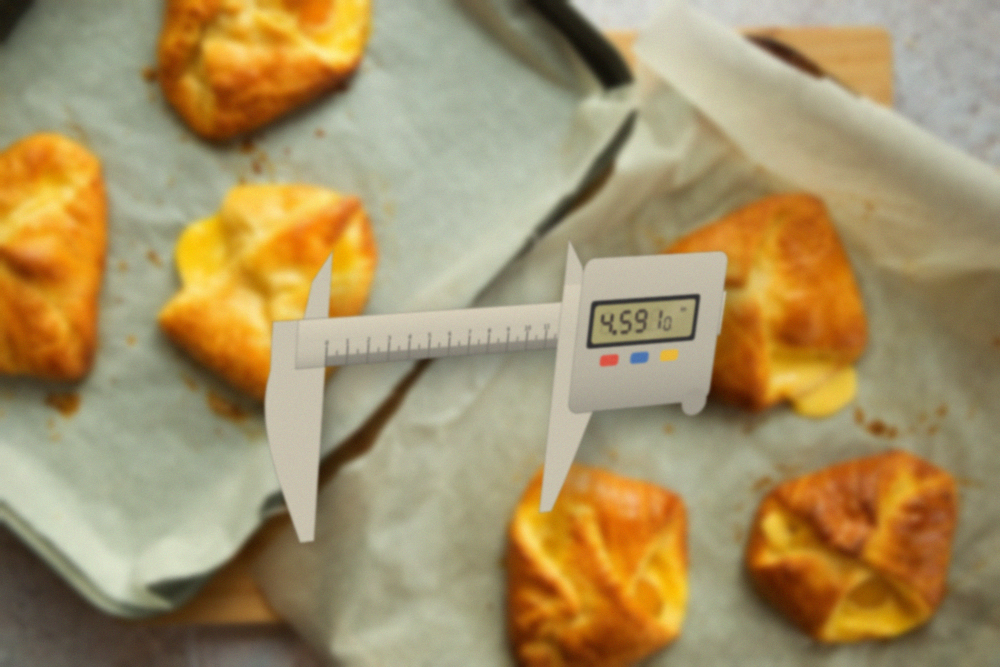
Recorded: 4.5910 (in)
